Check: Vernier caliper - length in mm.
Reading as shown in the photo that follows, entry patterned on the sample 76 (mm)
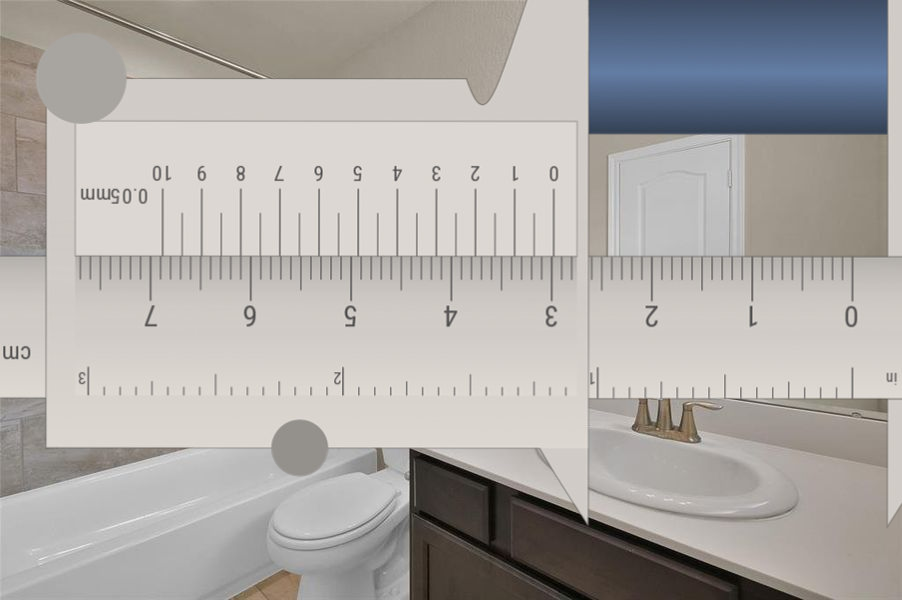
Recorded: 29.8 (mm)
